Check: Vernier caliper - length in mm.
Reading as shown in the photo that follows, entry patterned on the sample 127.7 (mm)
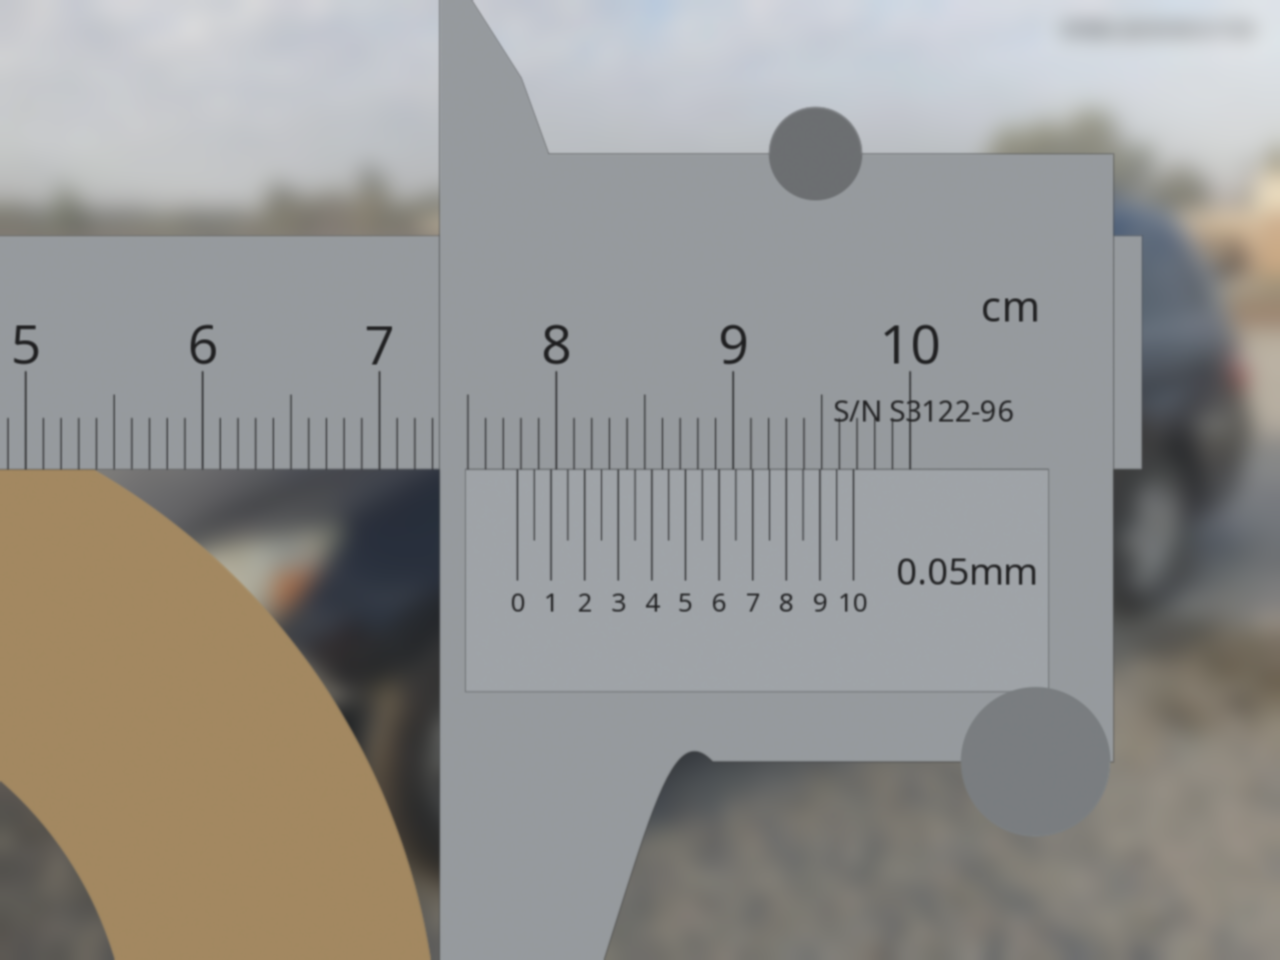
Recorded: 77.8 (mm)
